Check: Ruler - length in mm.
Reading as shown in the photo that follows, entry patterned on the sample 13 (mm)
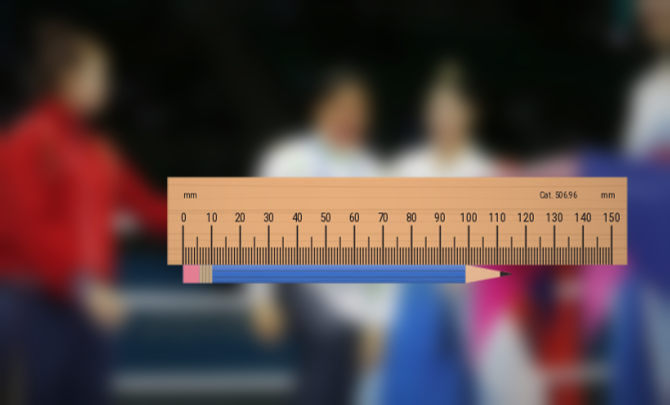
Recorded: 115 (mm)
